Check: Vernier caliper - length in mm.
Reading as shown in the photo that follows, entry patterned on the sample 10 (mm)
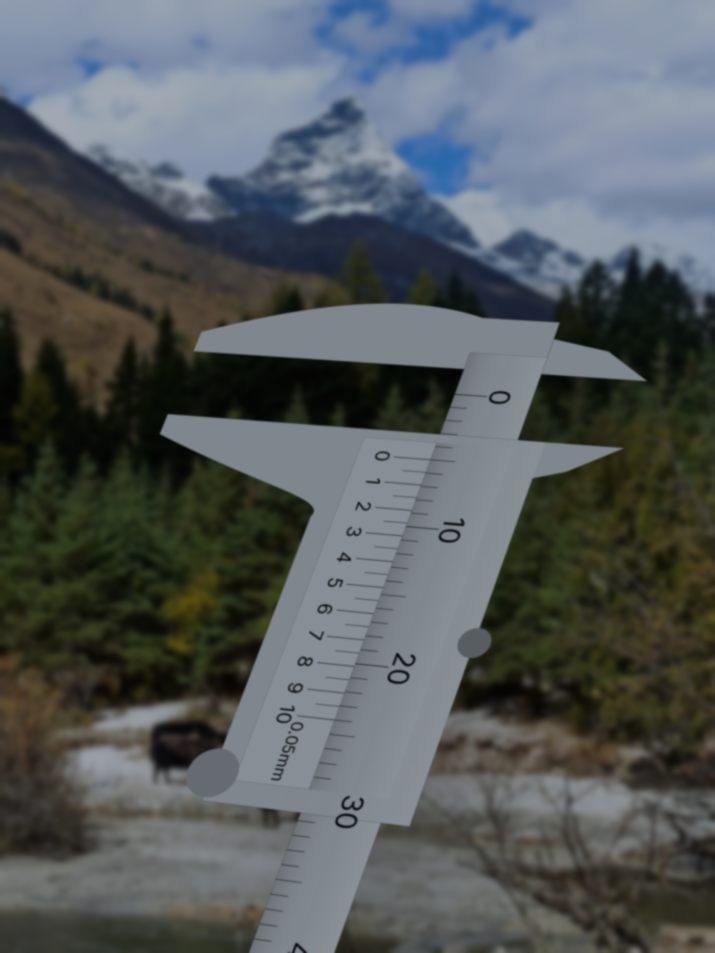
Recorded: 5.0 (mm)
